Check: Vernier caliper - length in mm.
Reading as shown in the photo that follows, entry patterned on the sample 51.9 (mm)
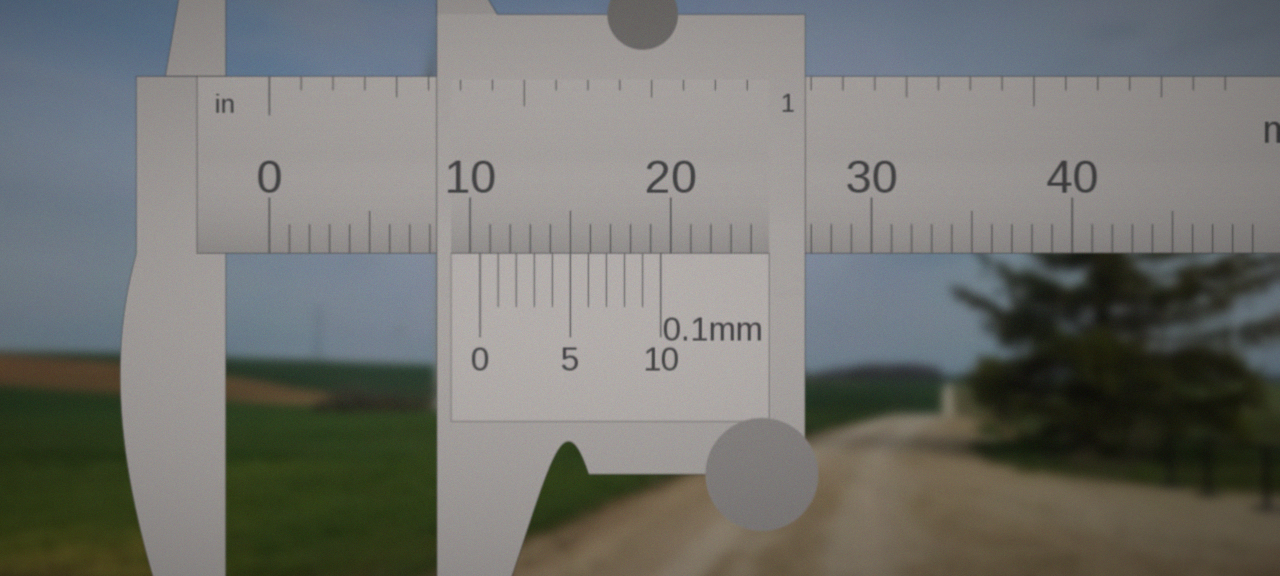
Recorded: 10.5 (mm)
